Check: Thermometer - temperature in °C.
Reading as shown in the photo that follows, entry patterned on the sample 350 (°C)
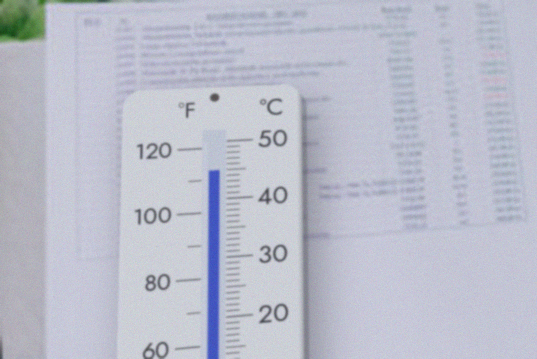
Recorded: 45 (°C)
